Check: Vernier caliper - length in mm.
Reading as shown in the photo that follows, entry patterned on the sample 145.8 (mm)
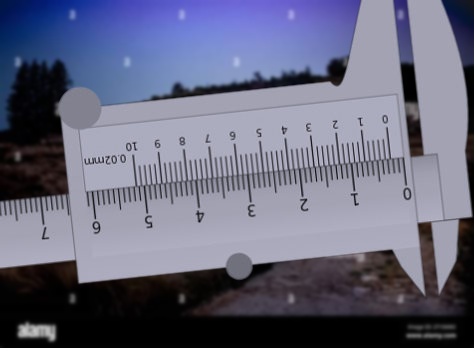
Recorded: 2.5 (mm)
